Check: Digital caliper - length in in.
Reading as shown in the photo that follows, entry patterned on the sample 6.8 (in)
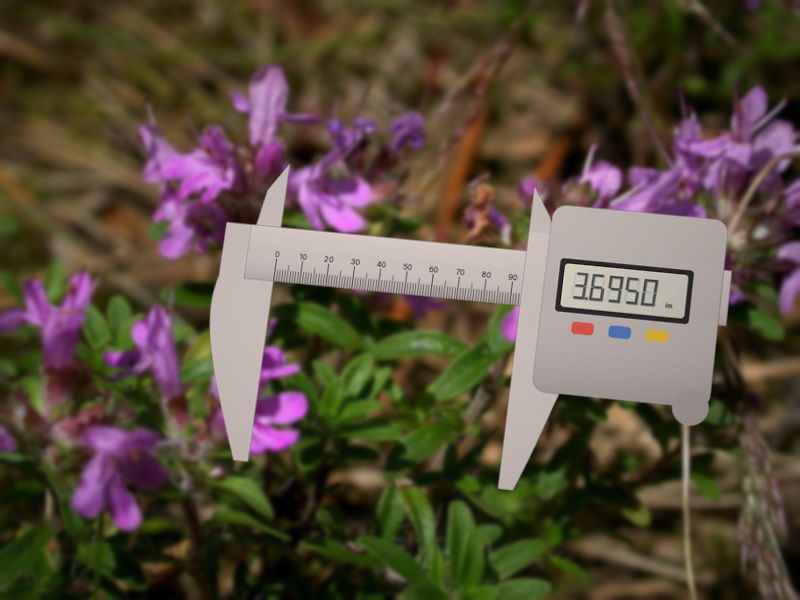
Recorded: 3.6950 (in)
